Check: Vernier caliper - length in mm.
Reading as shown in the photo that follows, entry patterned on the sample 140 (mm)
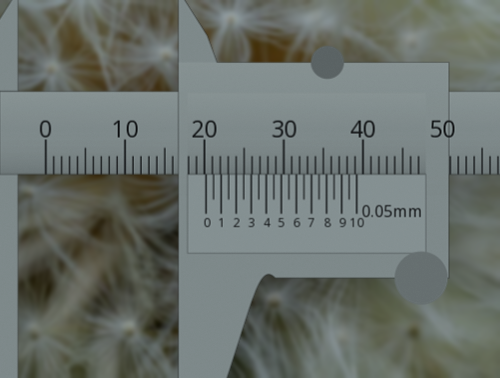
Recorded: 20.2 (mm)
